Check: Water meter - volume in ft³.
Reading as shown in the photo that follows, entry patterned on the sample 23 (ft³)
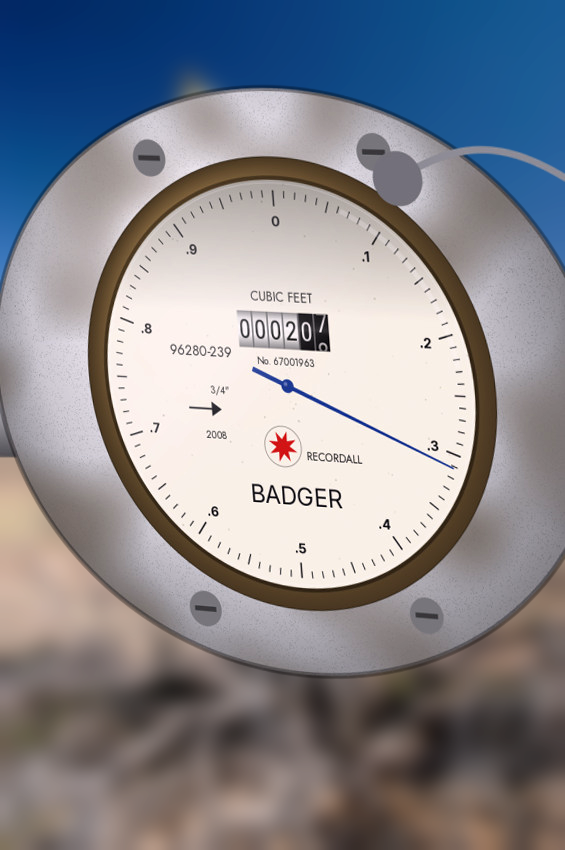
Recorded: 207.31 (ft³)
